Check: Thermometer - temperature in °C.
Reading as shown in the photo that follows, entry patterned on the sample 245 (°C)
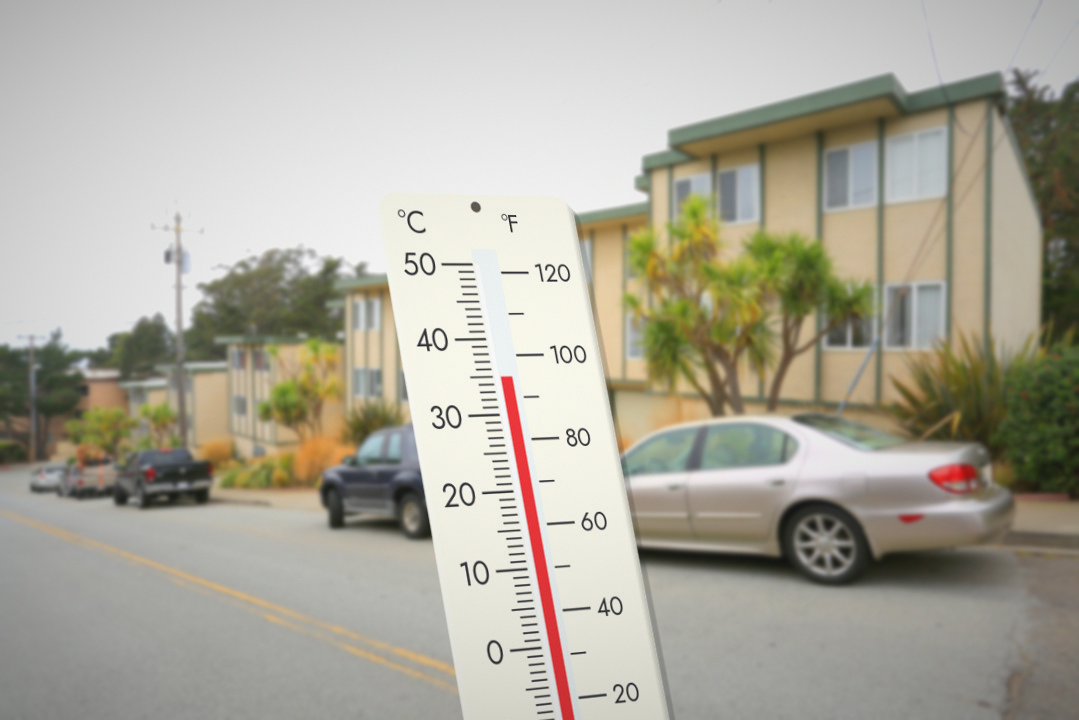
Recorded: 35 (°C)
